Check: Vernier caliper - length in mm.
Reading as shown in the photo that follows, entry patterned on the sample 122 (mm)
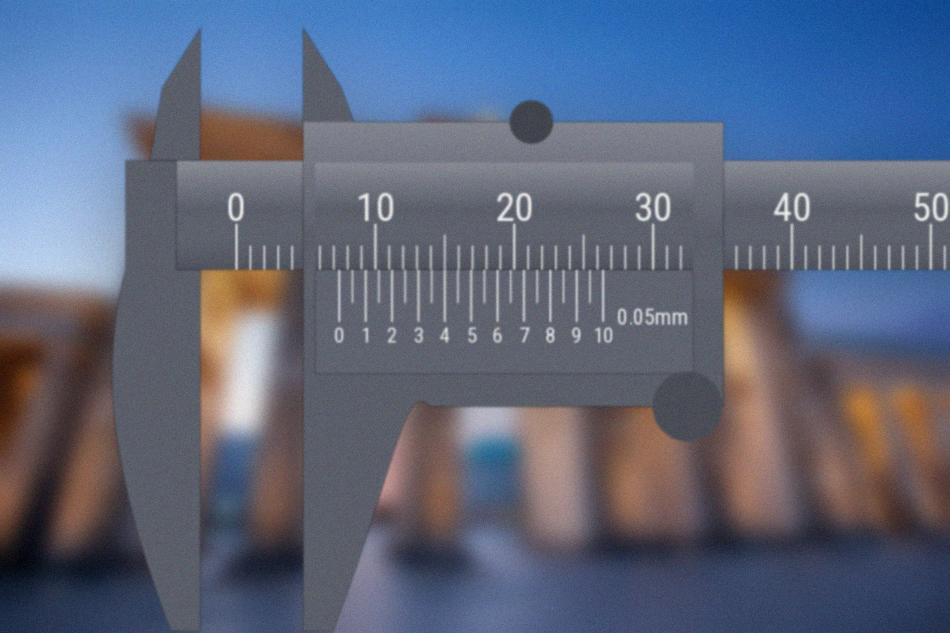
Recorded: 7.4 (mm)
